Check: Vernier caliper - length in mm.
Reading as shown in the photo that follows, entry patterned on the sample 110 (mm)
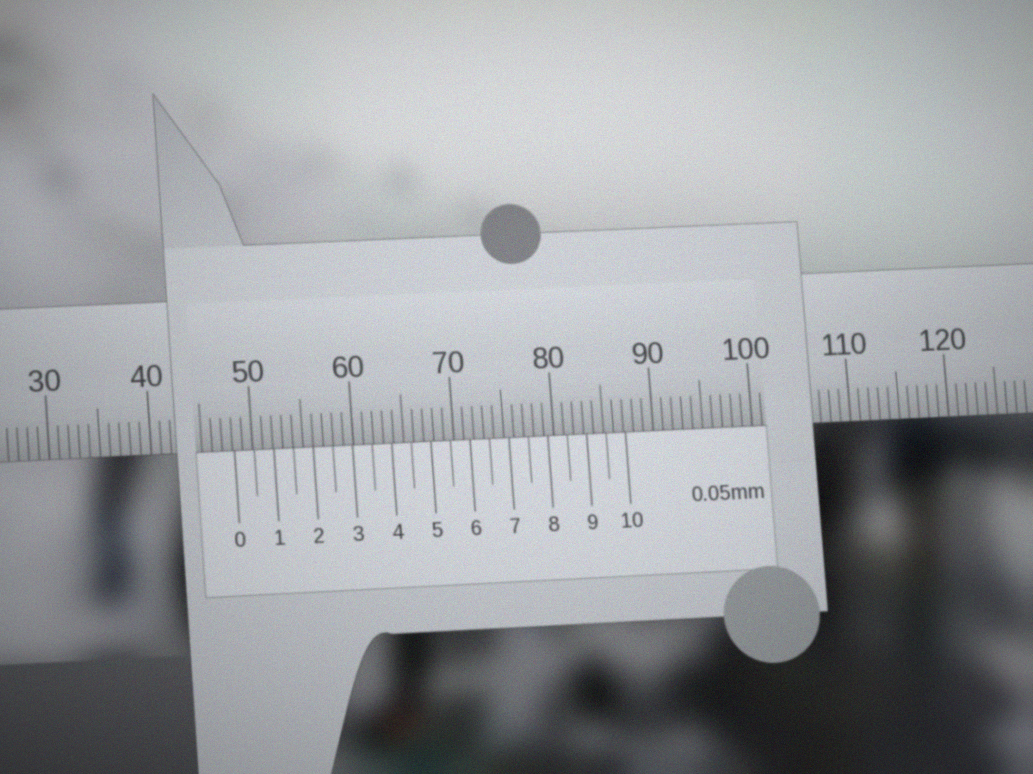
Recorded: 48.2 (mm)
